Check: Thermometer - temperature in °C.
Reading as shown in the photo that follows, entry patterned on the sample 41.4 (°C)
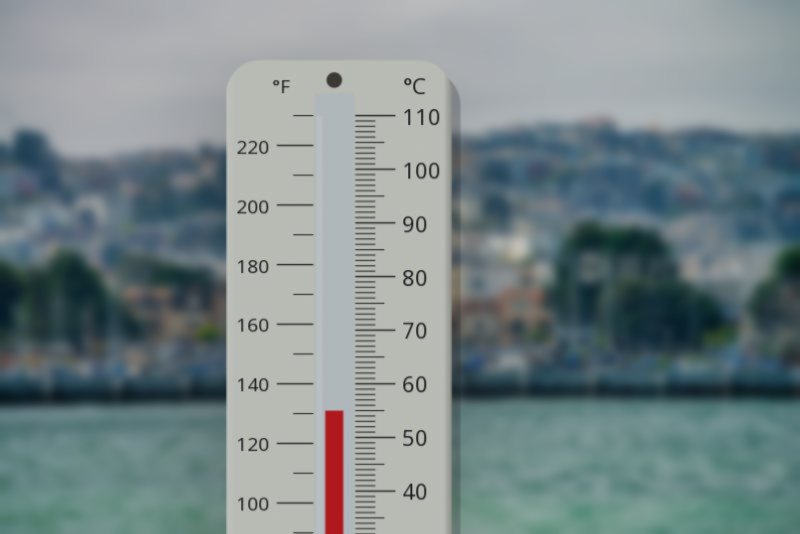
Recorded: 55 (°C)
